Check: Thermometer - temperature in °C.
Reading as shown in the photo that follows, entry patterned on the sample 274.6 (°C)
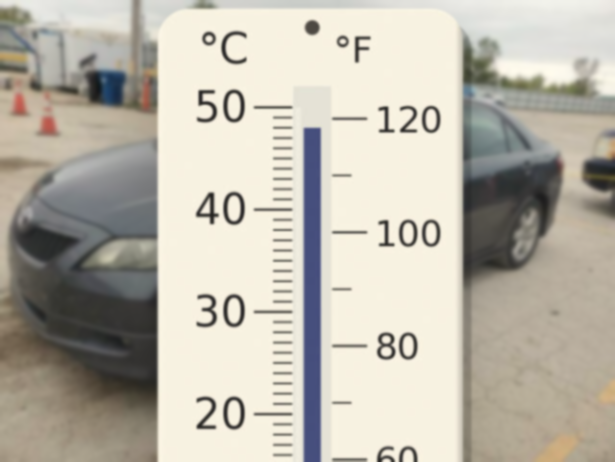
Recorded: 48 (°C)
